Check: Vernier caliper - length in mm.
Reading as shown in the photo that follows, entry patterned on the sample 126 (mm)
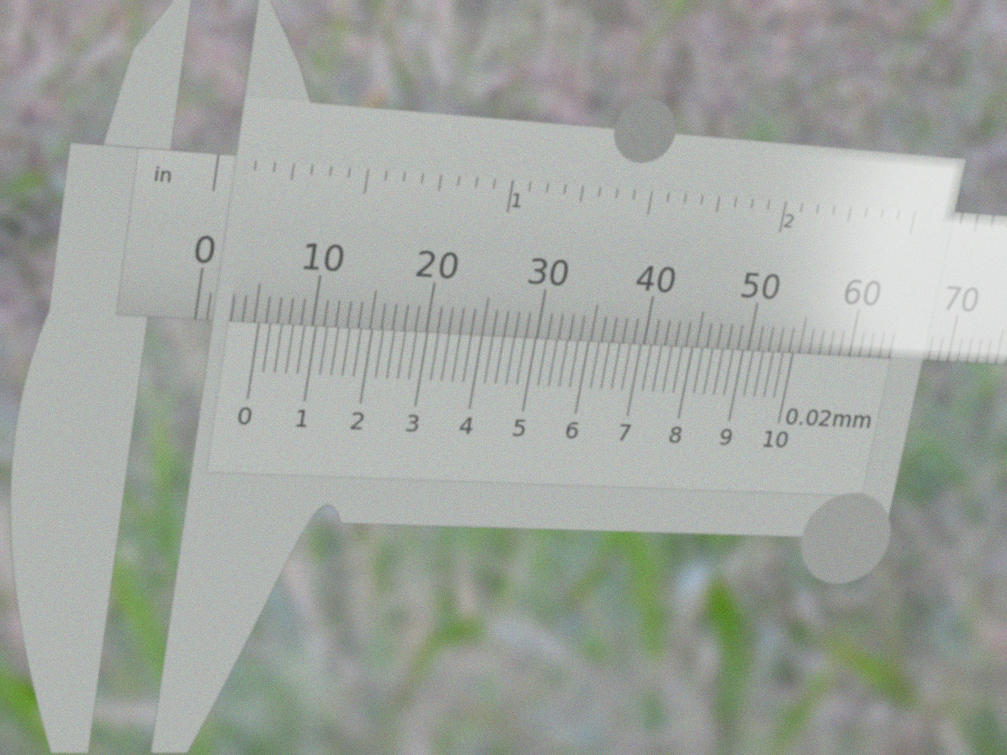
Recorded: 5.4 (mm)
